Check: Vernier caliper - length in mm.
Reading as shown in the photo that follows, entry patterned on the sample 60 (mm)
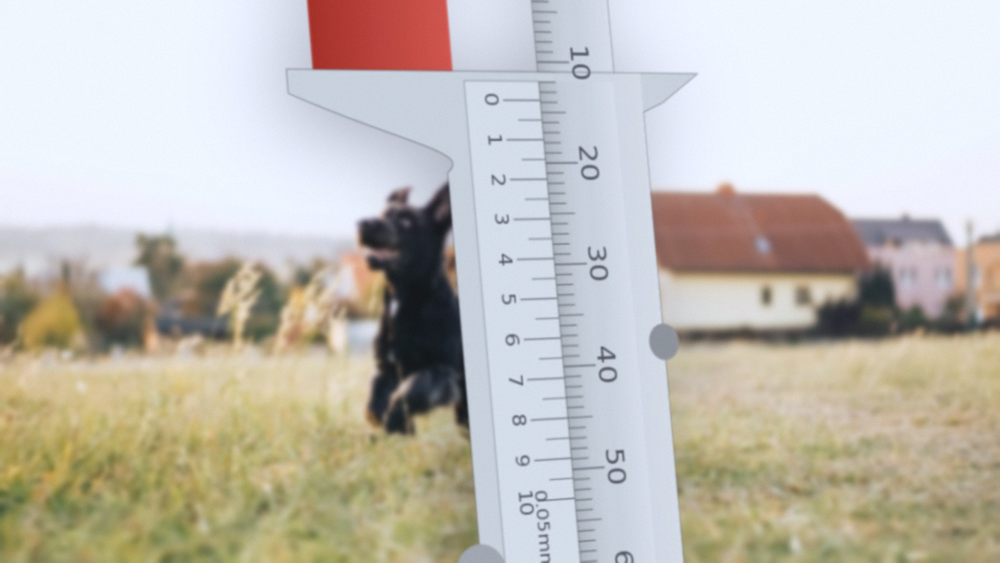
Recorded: 13.8 (mm)
